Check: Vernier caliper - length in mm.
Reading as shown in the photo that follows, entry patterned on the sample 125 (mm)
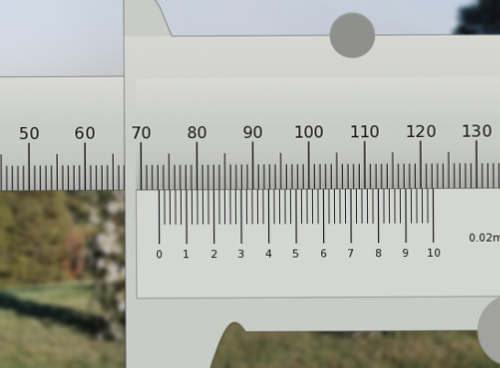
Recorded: 73.2 (mm)
